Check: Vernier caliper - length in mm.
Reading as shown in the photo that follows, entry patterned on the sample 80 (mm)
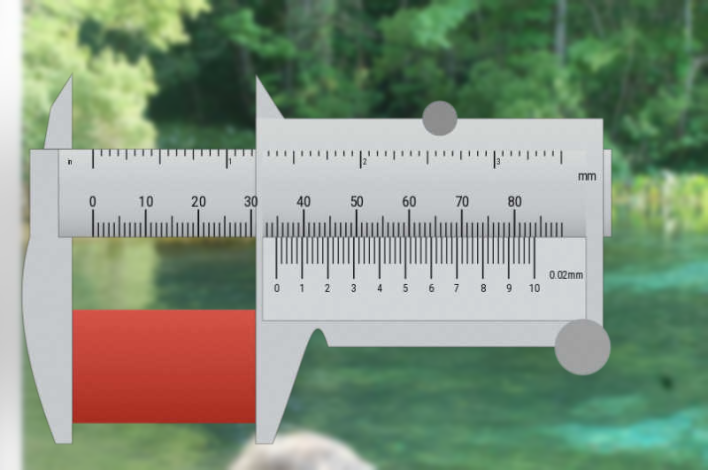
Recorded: 34.8 (mm)
